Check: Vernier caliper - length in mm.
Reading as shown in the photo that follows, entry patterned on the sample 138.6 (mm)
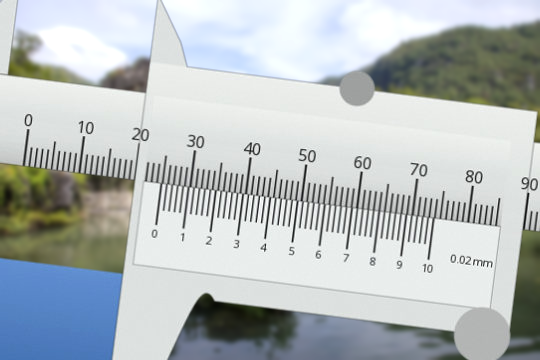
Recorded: 24.8 (mm)
